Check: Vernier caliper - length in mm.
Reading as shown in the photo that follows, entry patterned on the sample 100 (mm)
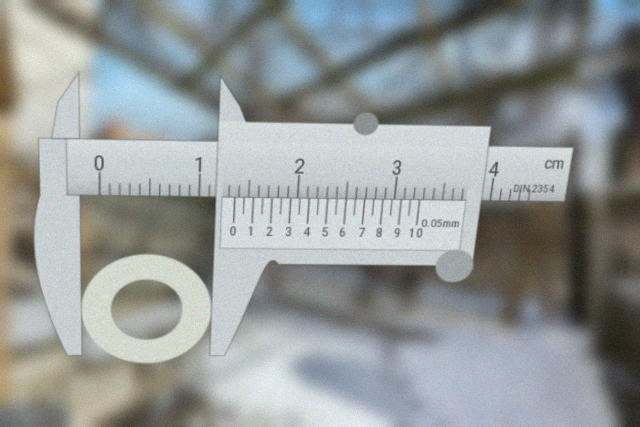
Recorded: 13.6 (mm)
